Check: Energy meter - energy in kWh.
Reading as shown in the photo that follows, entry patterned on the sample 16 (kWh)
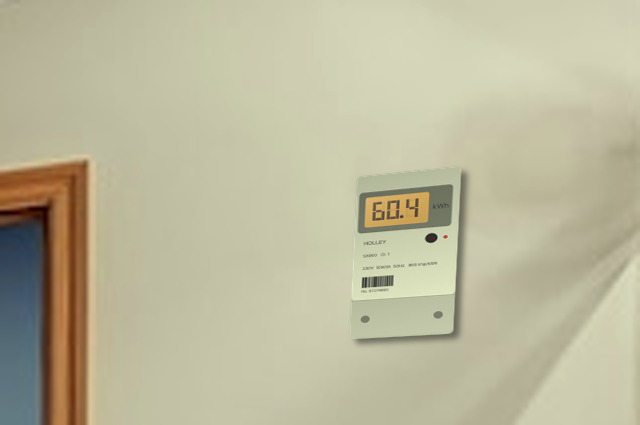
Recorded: 60.4 (kWh)
